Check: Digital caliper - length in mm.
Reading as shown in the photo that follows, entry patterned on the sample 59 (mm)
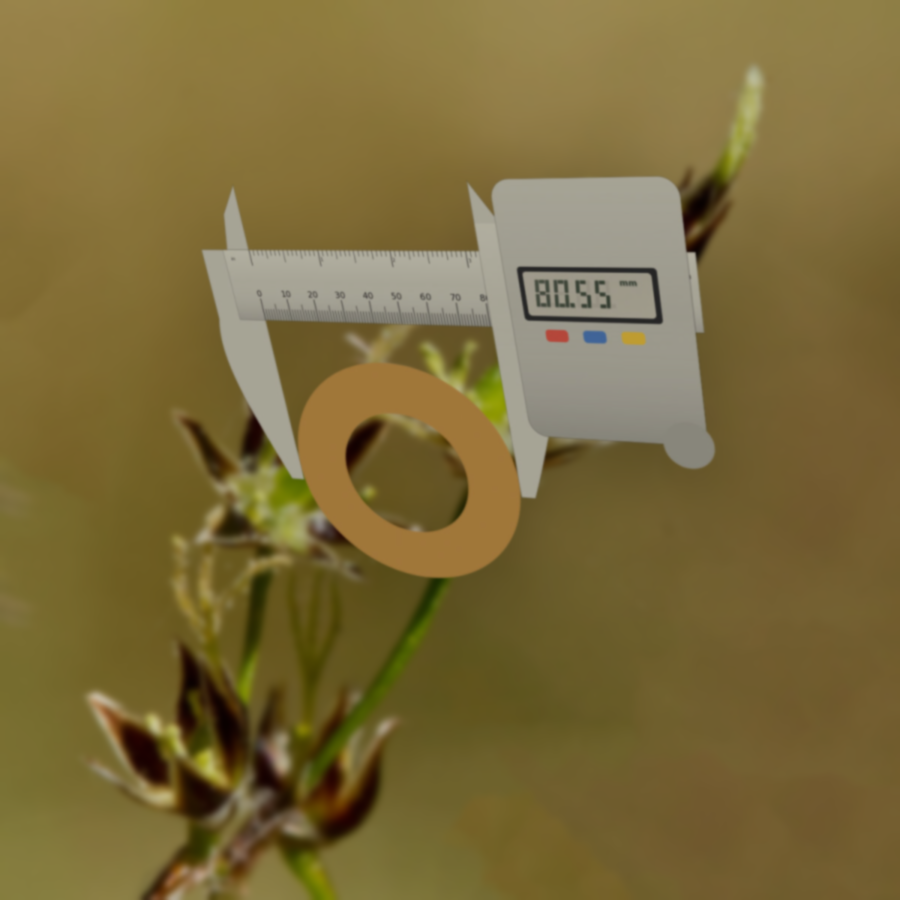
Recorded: 80.55 (mm)
